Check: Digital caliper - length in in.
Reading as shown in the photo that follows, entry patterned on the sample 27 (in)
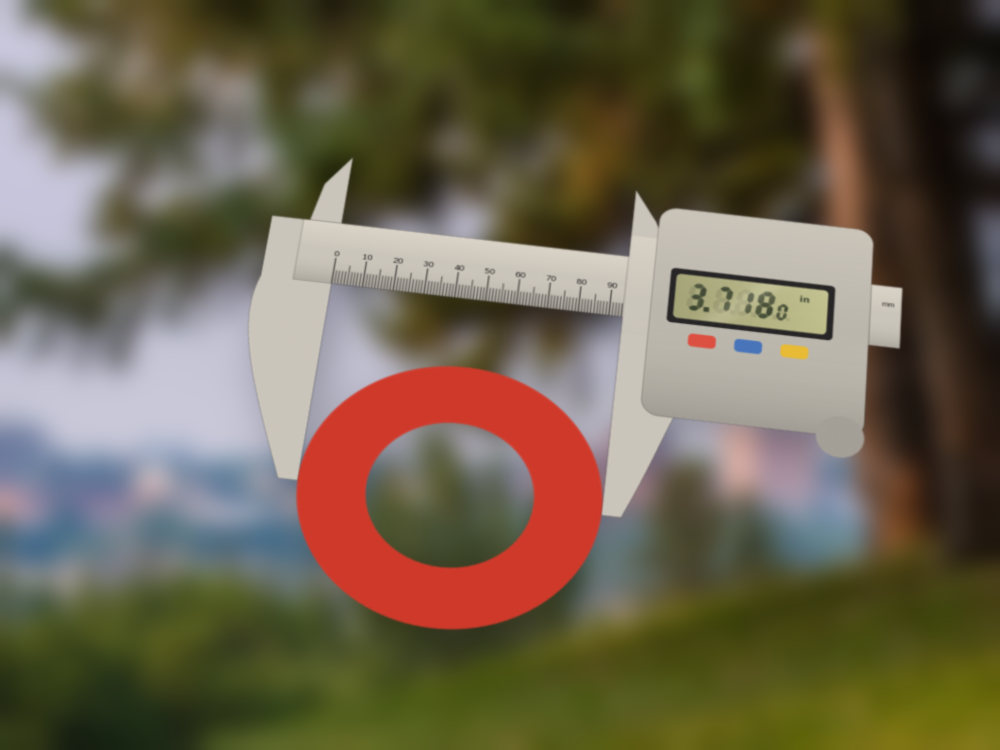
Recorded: 3.7180 (in)
